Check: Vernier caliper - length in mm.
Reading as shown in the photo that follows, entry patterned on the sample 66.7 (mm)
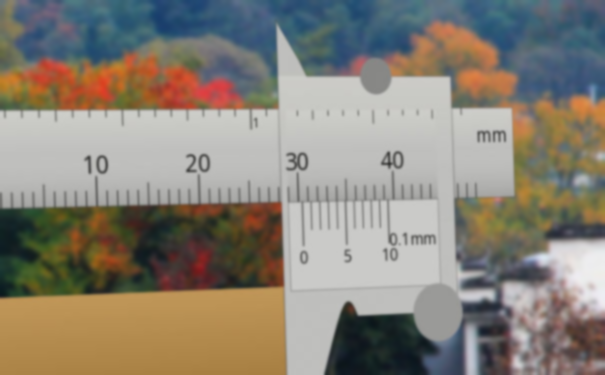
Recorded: 30.4 (mm)
